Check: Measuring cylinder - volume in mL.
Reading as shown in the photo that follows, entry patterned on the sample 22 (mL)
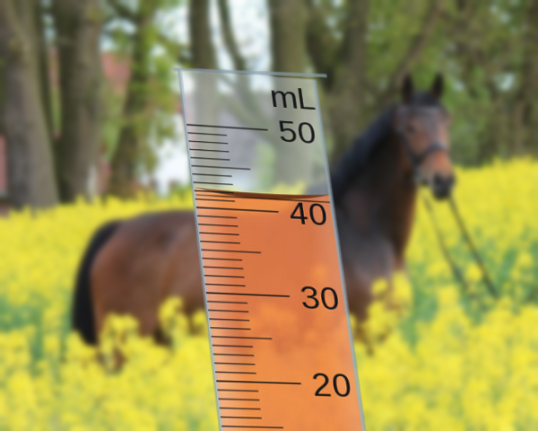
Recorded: 41.5 (mL)
